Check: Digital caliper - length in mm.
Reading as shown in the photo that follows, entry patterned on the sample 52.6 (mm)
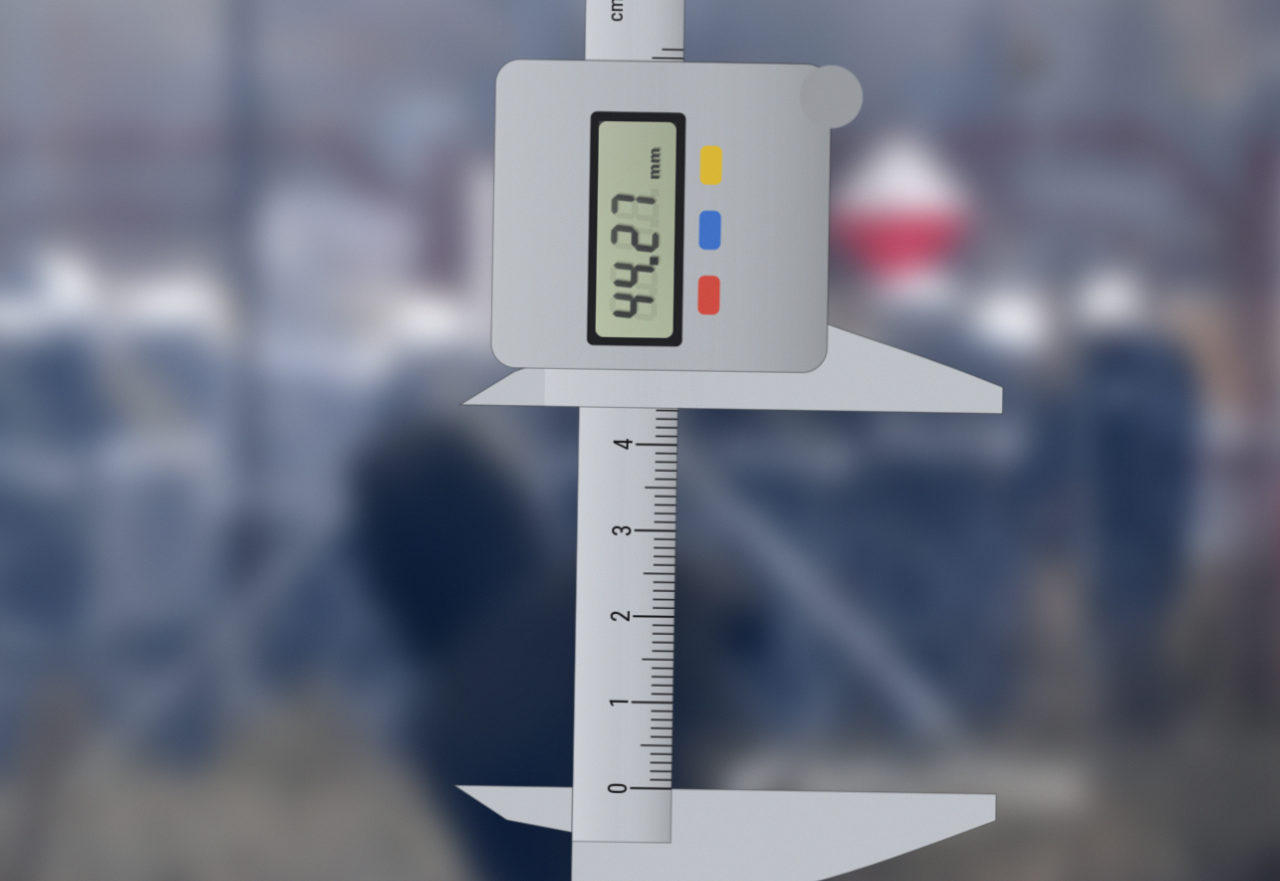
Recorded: 44.27 (mm)
